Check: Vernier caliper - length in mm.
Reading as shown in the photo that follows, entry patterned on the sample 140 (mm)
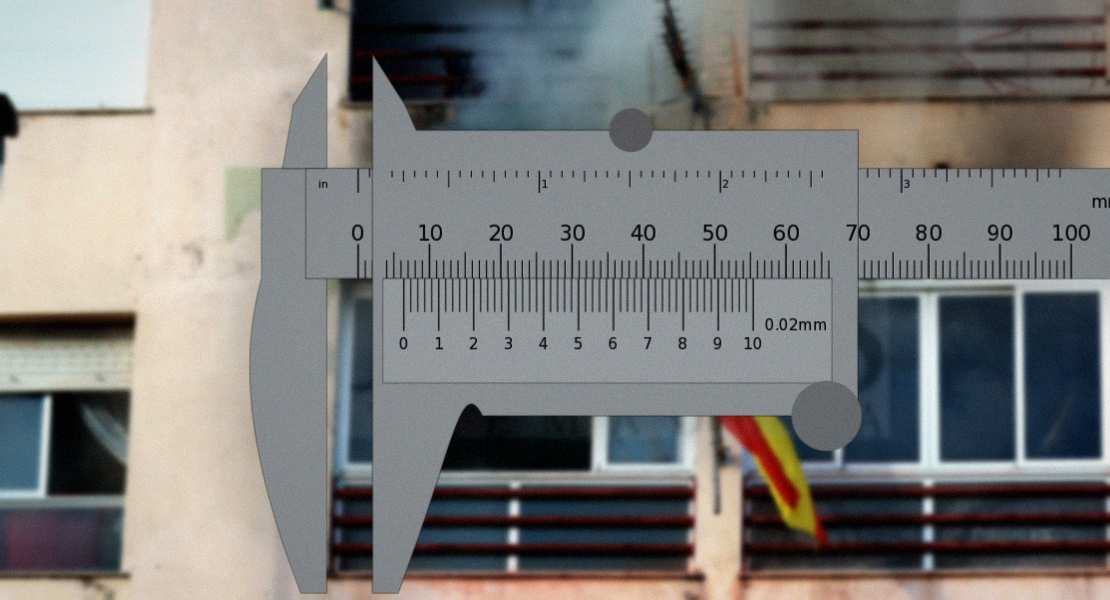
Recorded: 6.4 (mm)
